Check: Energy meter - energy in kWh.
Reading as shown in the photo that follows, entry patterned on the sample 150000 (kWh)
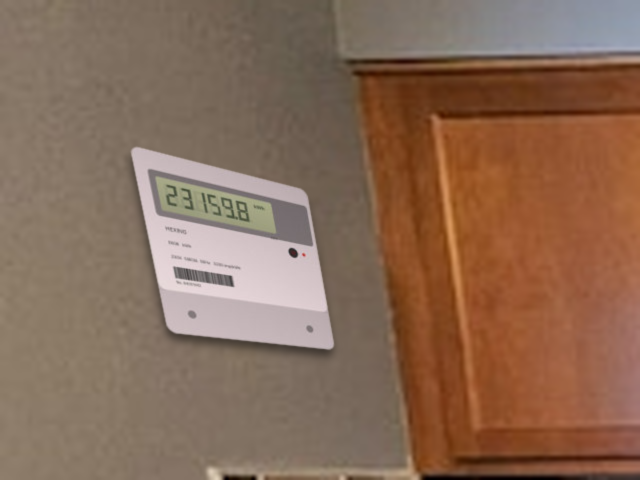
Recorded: 23159.8 (kWh)
